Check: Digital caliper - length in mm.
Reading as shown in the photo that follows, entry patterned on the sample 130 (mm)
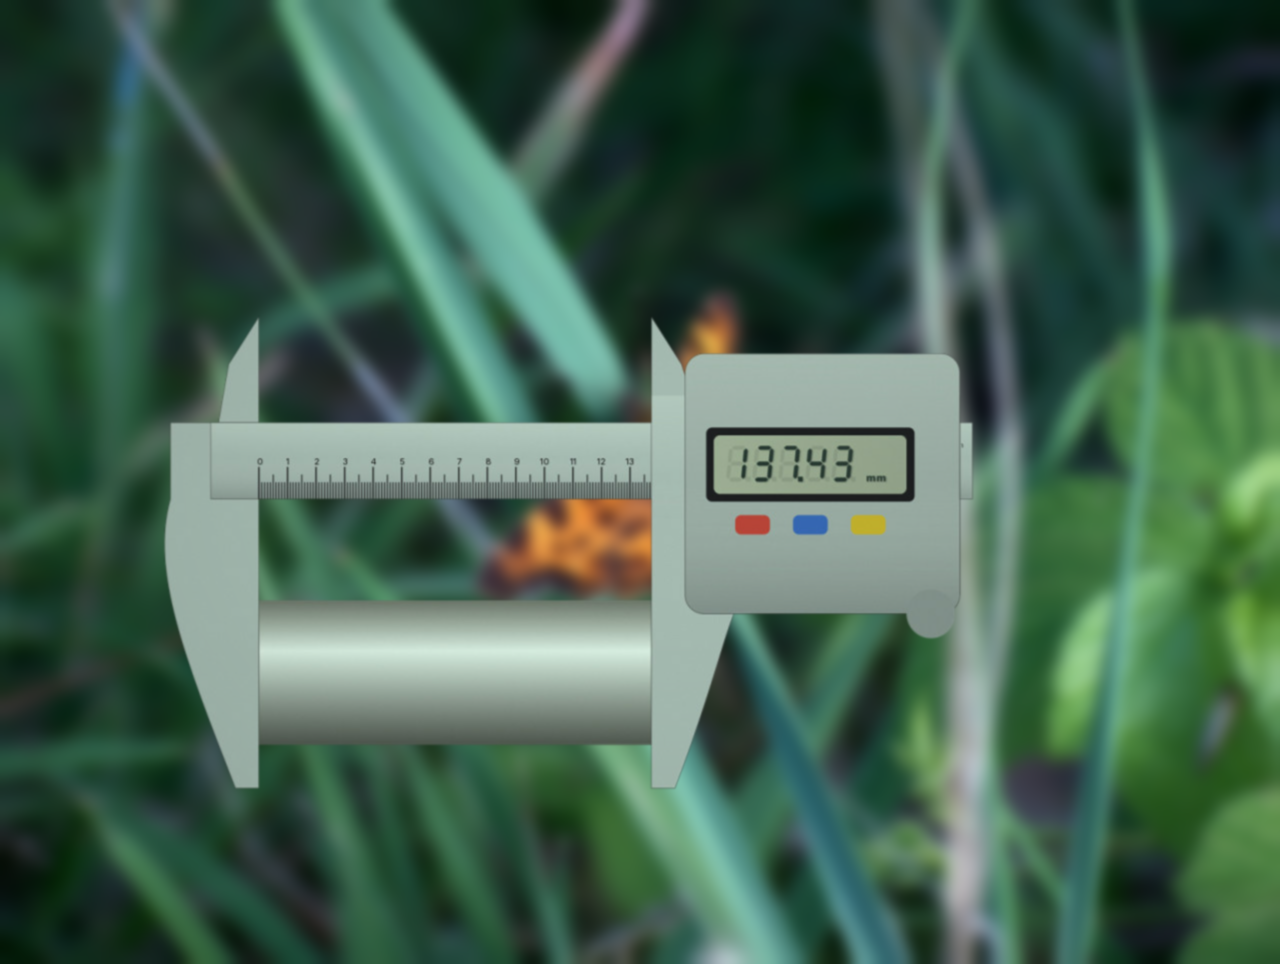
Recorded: 137.43 (mm)
